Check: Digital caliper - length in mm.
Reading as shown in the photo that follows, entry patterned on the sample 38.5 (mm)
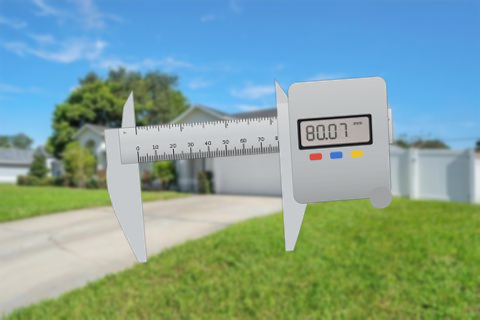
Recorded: 80.07 (mm)
